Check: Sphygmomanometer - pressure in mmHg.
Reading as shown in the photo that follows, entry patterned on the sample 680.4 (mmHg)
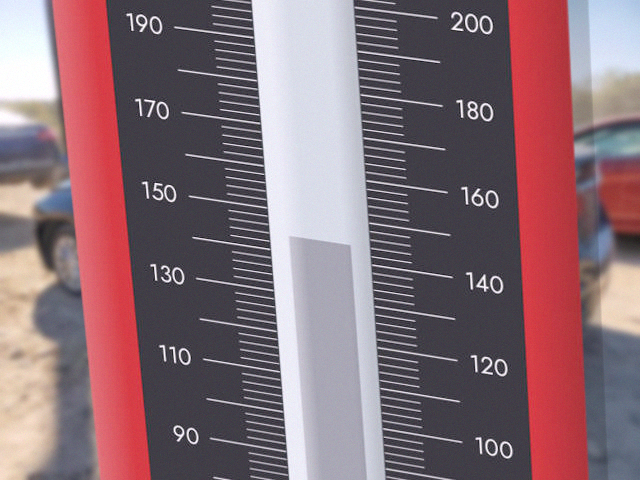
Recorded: 144 (mmHg)
